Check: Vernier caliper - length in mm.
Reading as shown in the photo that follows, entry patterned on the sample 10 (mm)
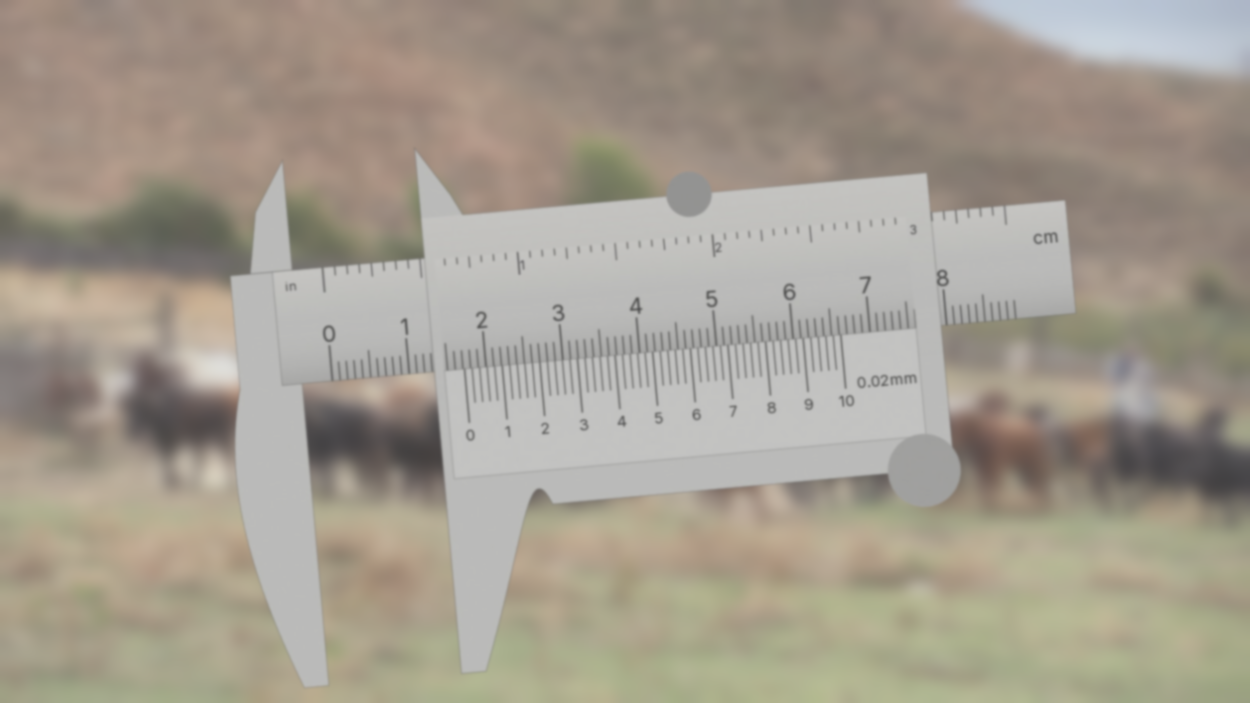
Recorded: 17.2 (mm)
